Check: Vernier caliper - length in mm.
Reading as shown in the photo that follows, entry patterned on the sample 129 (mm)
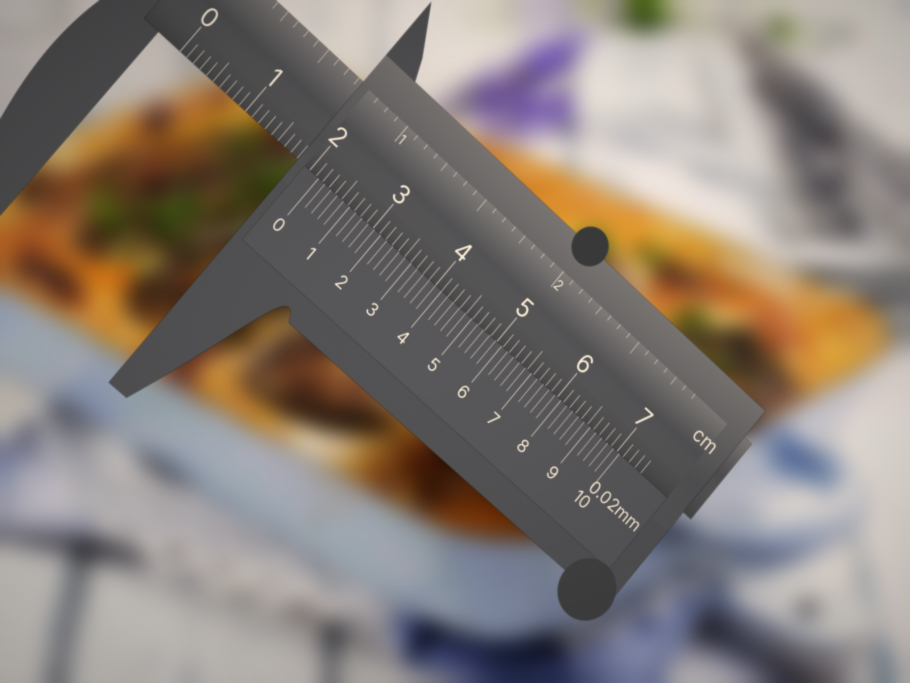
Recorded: 21.4 (mm)
